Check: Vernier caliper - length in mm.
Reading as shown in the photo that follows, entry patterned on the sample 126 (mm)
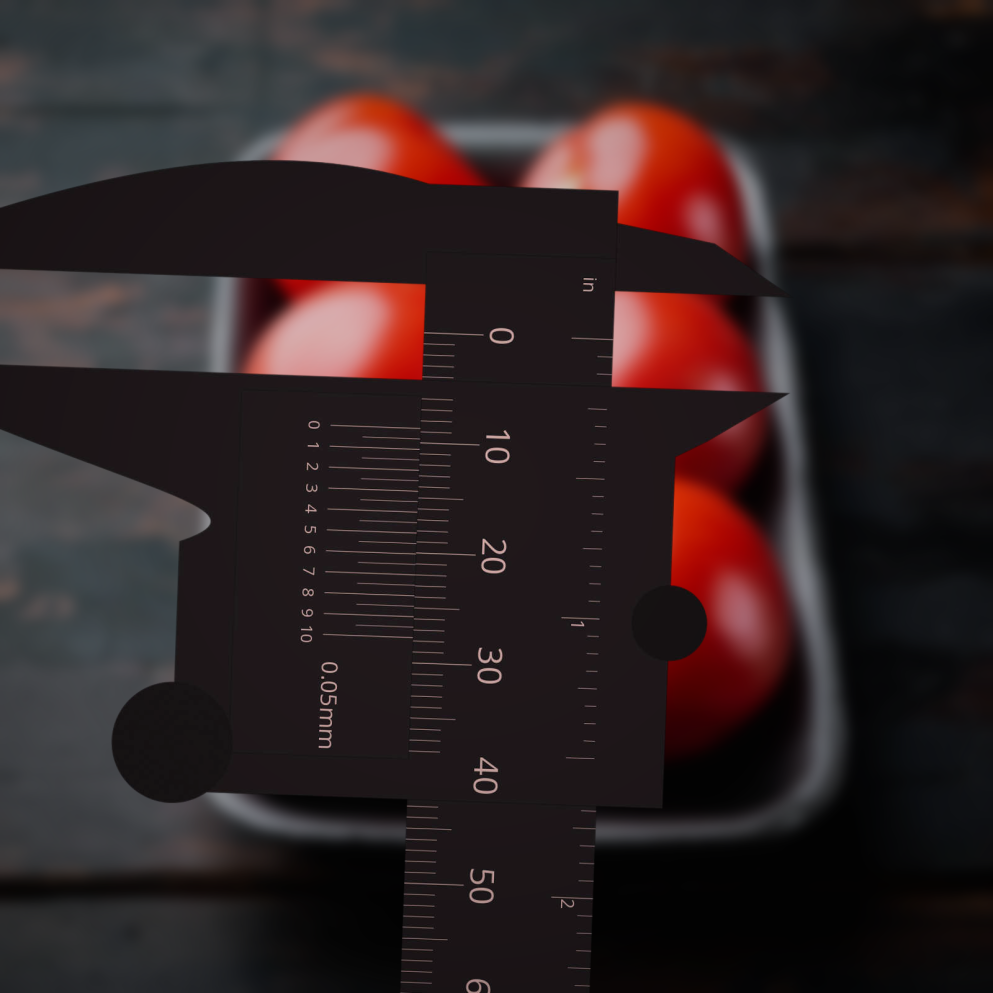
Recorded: 8.7 (mm)
